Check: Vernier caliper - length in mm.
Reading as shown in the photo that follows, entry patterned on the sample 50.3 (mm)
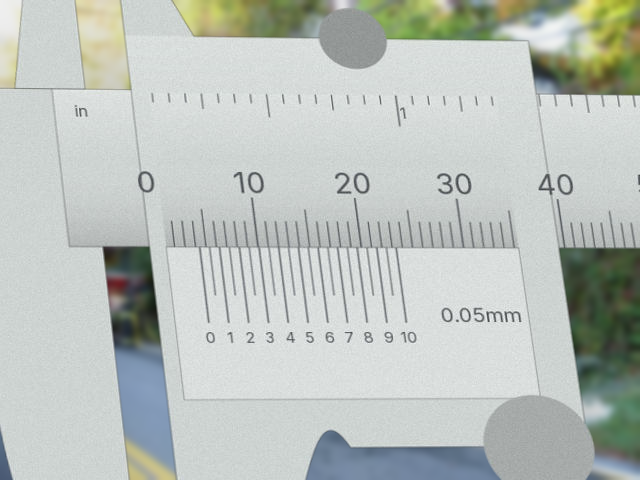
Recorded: 4.4 (mm)
